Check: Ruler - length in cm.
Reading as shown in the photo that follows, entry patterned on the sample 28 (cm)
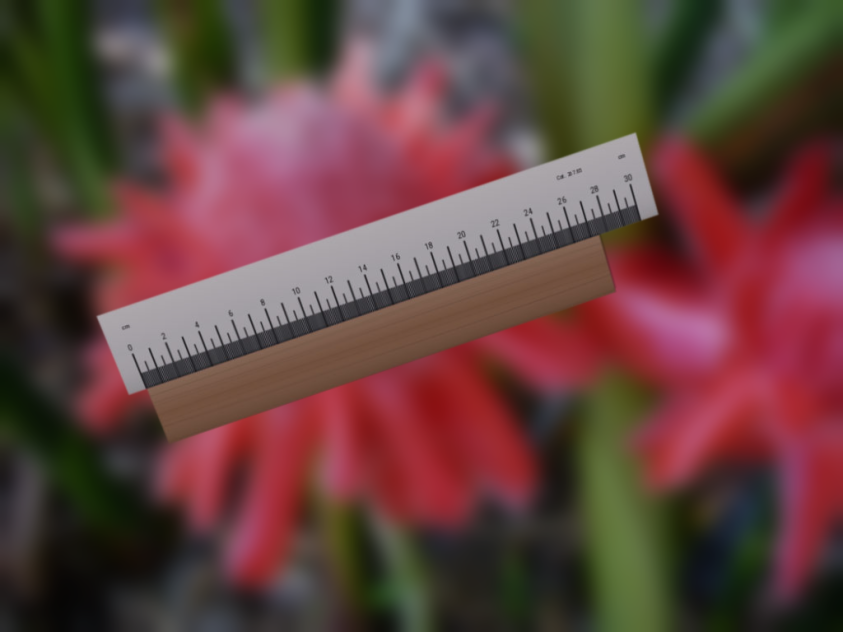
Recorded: 27.5 (cm)
